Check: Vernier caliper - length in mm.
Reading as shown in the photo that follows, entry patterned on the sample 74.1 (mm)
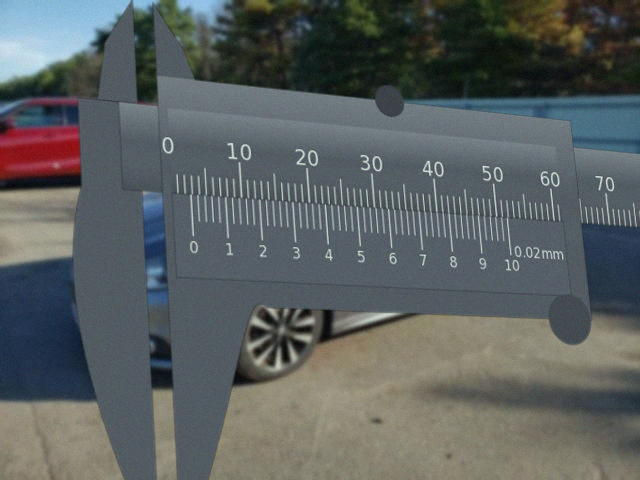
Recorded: 2.8 (mm)
